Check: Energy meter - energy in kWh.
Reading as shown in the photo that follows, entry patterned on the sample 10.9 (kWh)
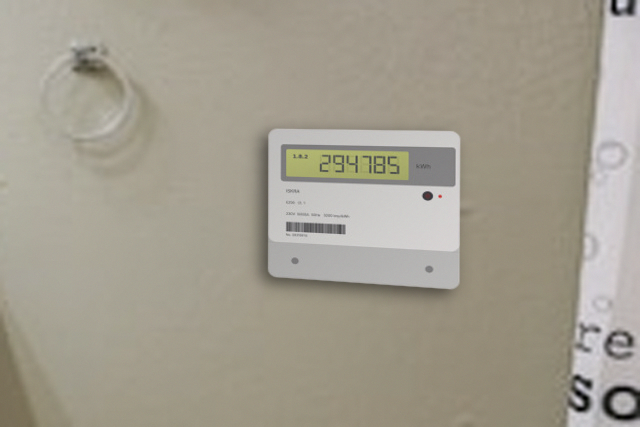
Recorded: 294785 (kWh)
